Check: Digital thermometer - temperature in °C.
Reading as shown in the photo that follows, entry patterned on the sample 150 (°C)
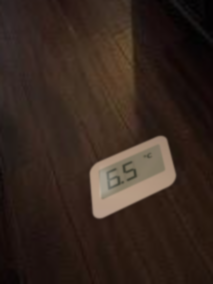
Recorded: 6.5 (°C)
